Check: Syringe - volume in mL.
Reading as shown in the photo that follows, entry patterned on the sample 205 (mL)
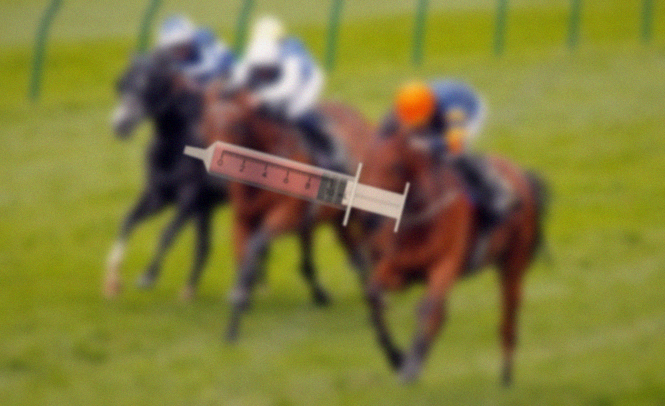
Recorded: 9 (mL)
